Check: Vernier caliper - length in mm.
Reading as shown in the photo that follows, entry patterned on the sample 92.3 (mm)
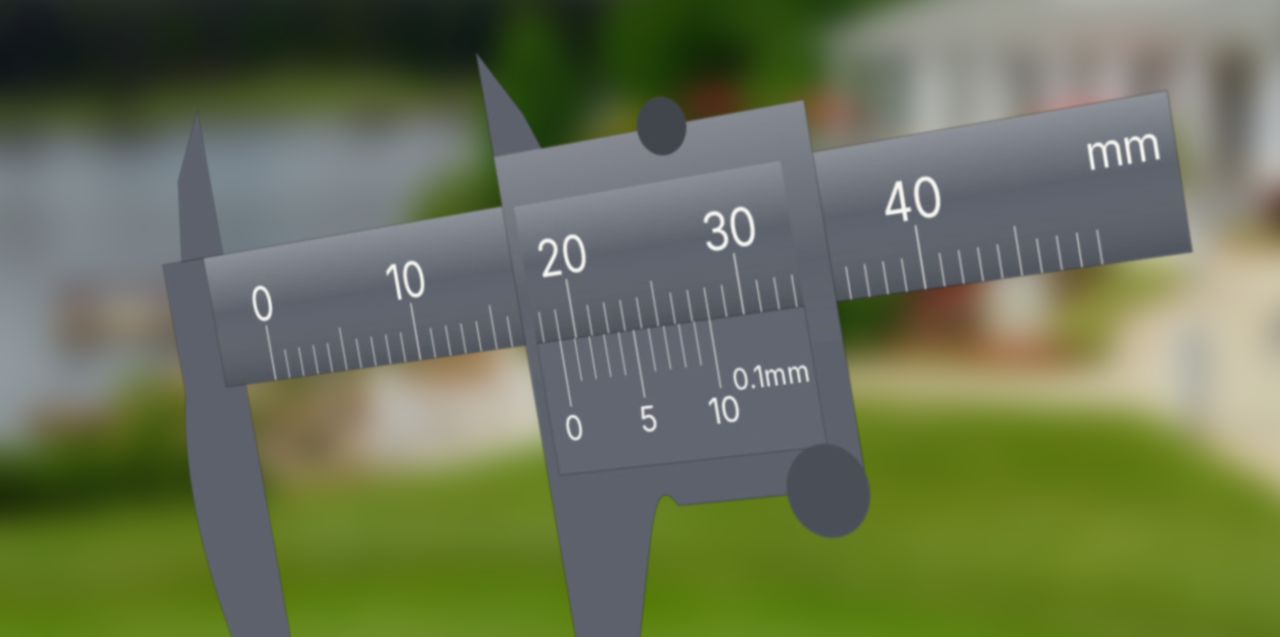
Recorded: 19.0 (mm)
